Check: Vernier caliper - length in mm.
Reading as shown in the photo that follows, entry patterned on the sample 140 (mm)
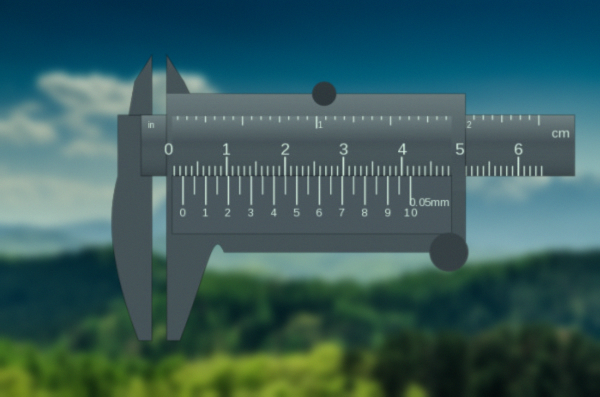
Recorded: 2.5 (mm)
